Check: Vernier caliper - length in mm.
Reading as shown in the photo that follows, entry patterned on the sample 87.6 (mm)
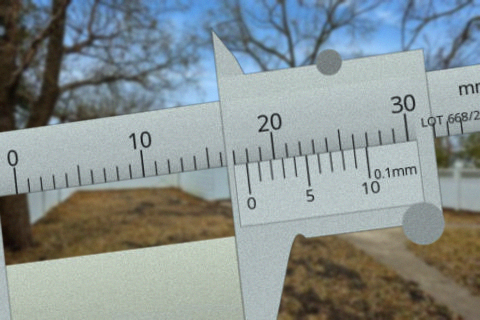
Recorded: 17.9 (mm)
